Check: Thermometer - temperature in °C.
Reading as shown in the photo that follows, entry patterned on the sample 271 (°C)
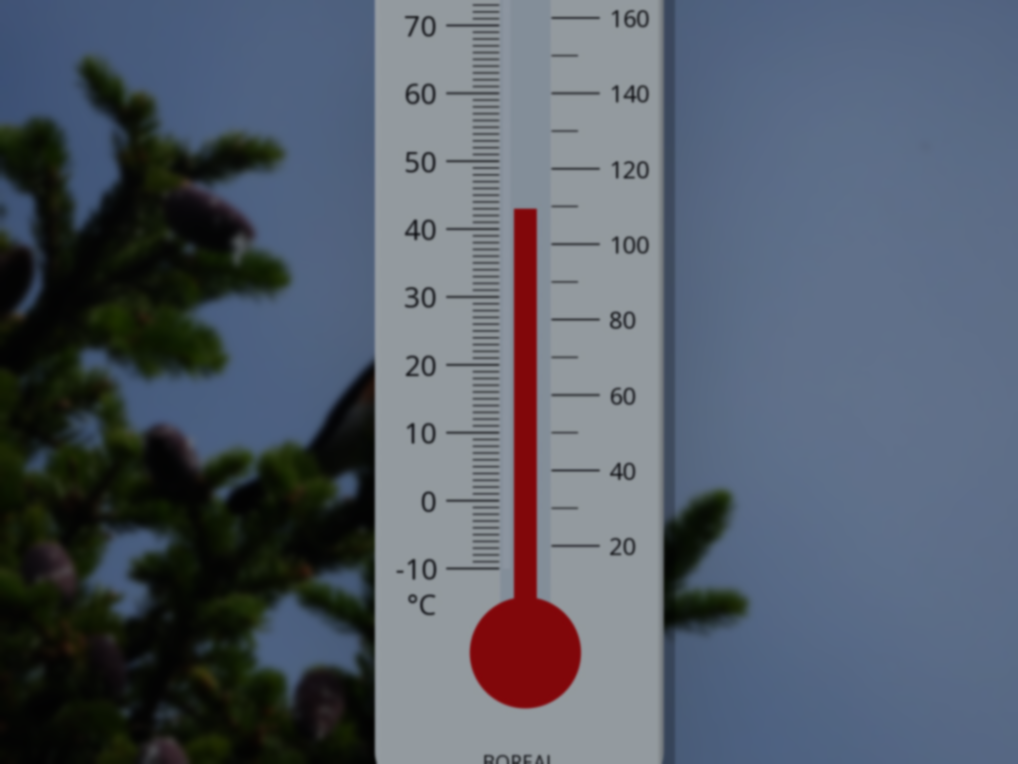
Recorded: 43 (°C)
